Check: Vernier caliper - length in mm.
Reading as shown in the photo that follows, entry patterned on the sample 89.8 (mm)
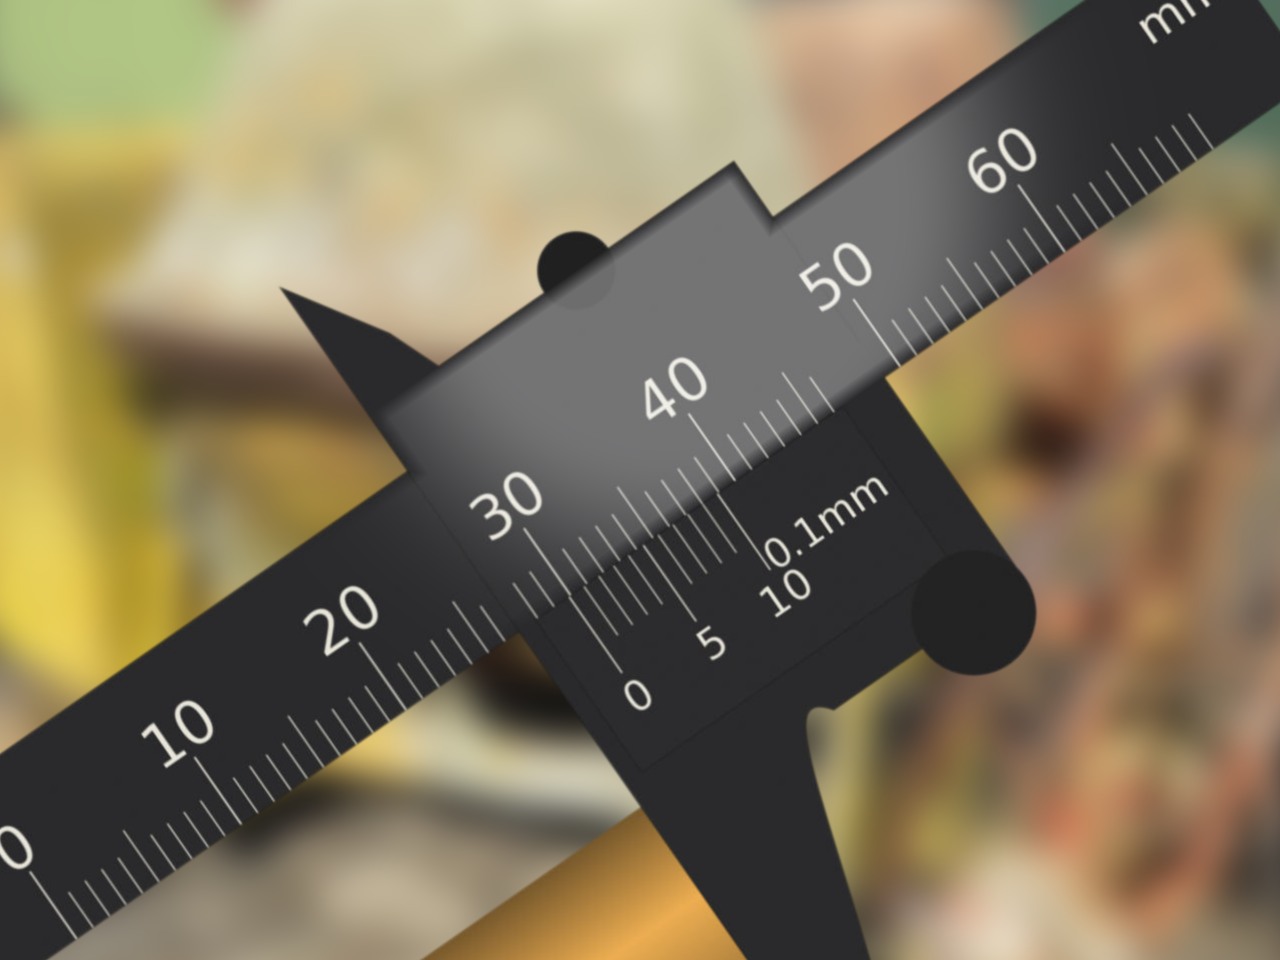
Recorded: 29.9 (mm)
